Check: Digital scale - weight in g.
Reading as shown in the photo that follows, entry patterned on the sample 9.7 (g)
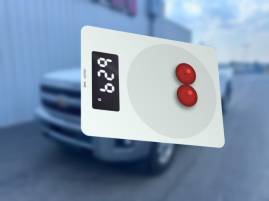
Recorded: 629 (g)
